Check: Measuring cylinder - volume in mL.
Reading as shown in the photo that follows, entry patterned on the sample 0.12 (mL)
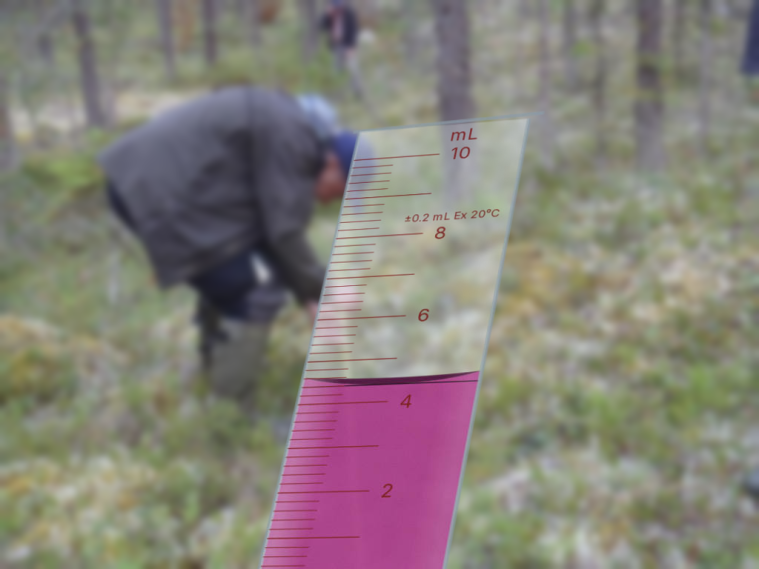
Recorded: 4.4 (mL)
